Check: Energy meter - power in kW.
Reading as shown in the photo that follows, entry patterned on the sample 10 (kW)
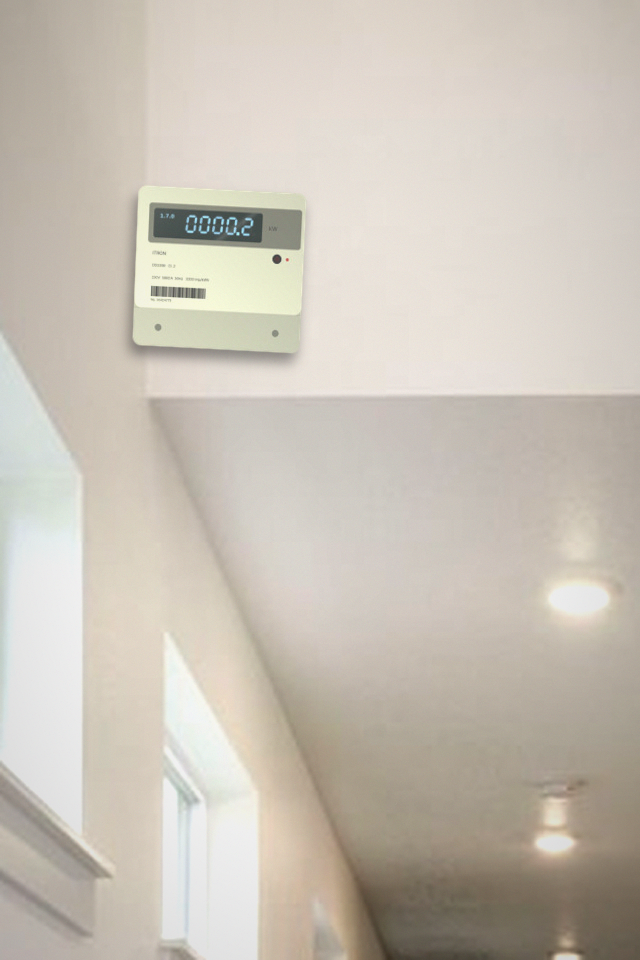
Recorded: 0.2 (kW)
